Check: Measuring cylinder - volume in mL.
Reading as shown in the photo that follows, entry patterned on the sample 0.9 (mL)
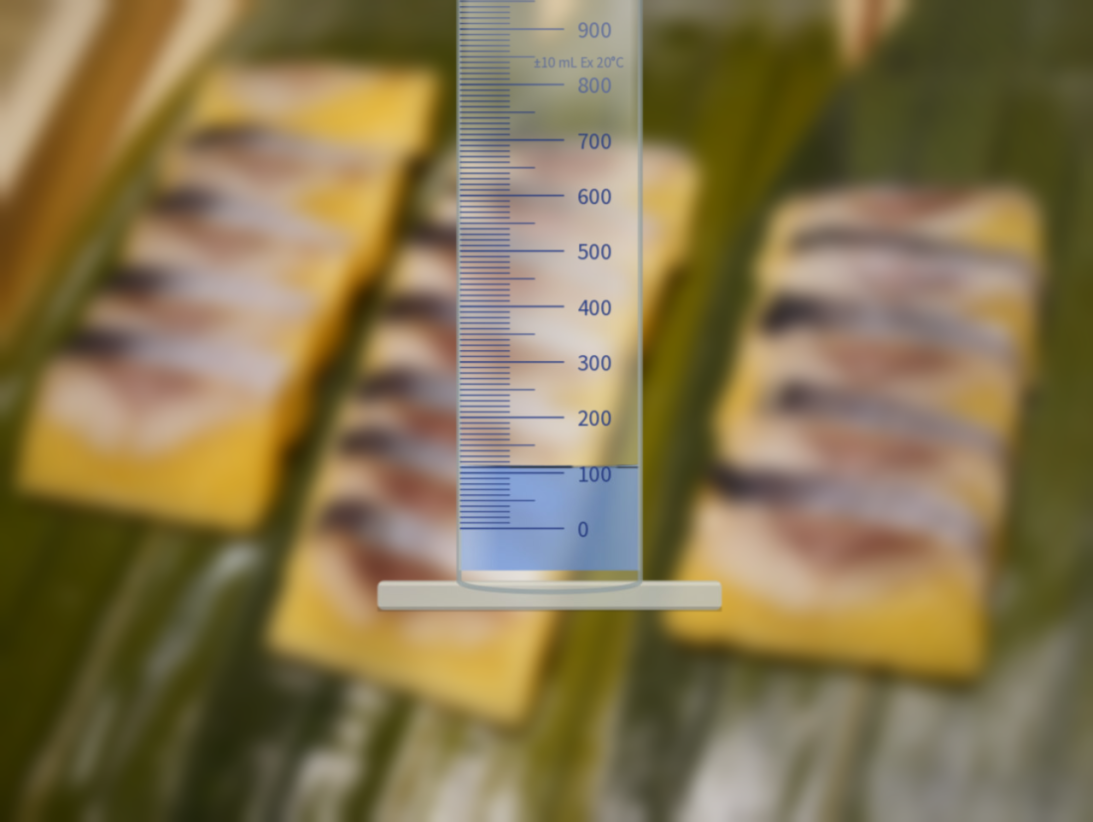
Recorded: 110 (mL)
